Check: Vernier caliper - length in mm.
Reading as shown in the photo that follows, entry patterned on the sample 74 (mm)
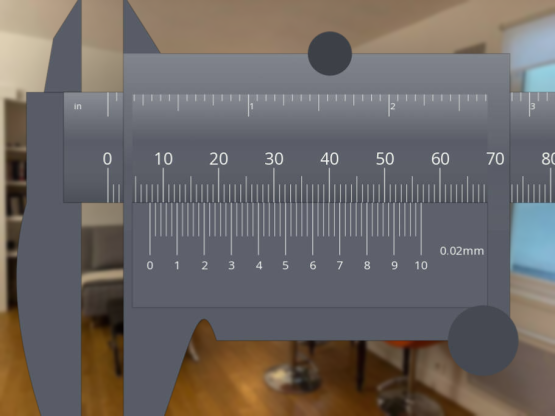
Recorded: 7.6 (mm)
